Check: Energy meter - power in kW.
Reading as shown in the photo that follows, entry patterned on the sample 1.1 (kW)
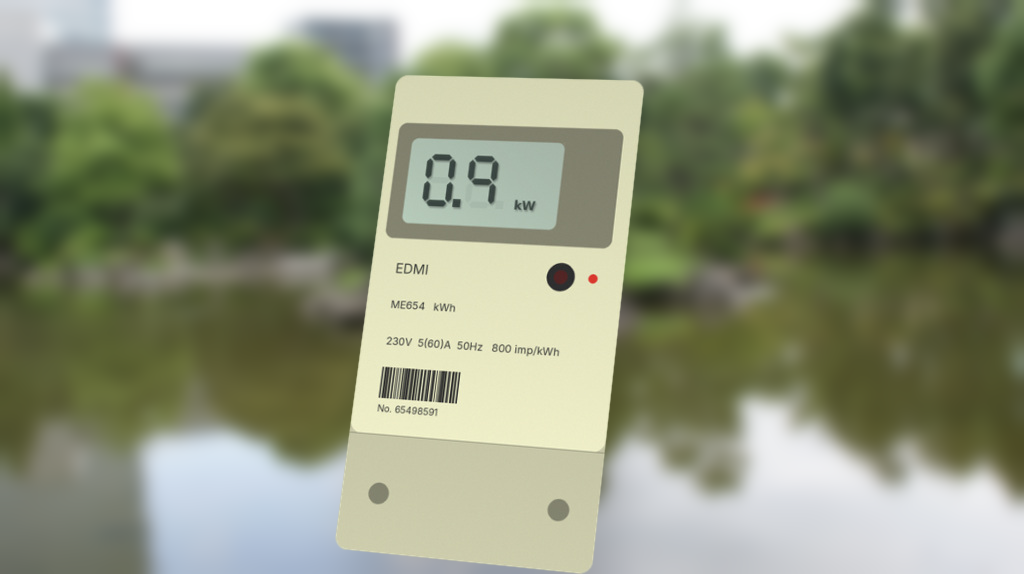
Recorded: 0.9 (kW)
